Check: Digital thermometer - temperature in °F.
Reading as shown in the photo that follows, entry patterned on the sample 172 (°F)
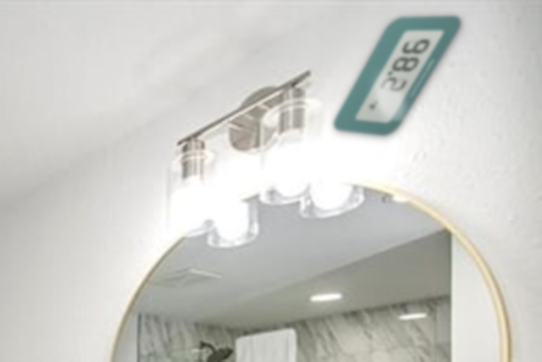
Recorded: 98.2 (°F)
